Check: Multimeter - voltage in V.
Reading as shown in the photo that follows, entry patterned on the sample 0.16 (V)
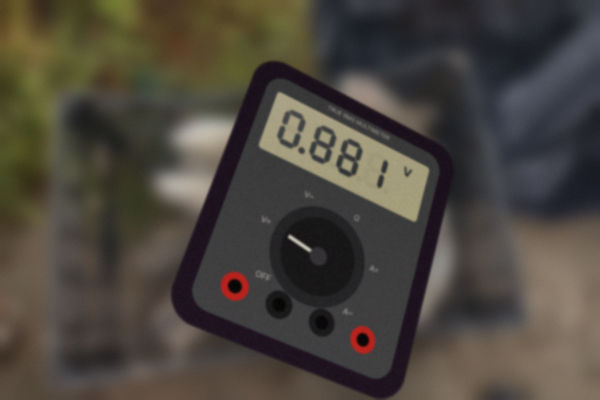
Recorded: 0.881 (V)
